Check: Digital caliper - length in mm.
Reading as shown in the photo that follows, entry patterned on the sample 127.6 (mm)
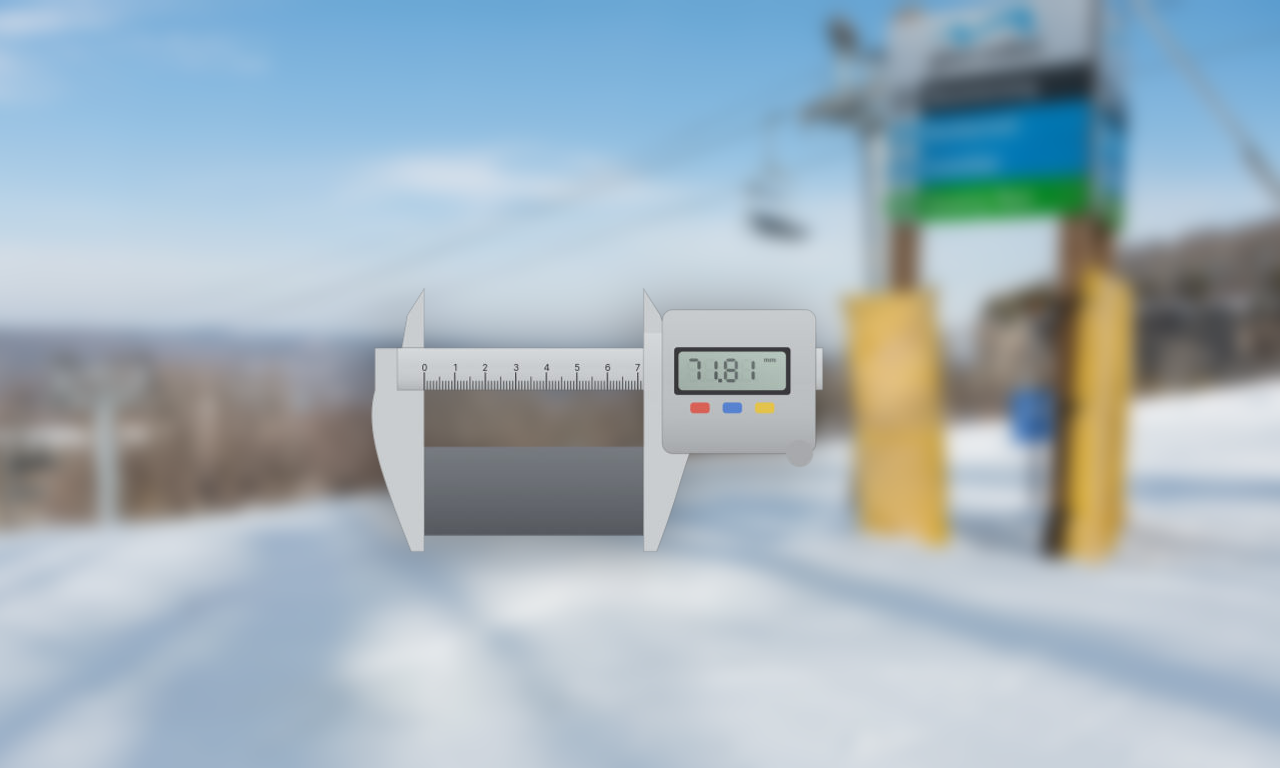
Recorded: 71.81 (mm)
